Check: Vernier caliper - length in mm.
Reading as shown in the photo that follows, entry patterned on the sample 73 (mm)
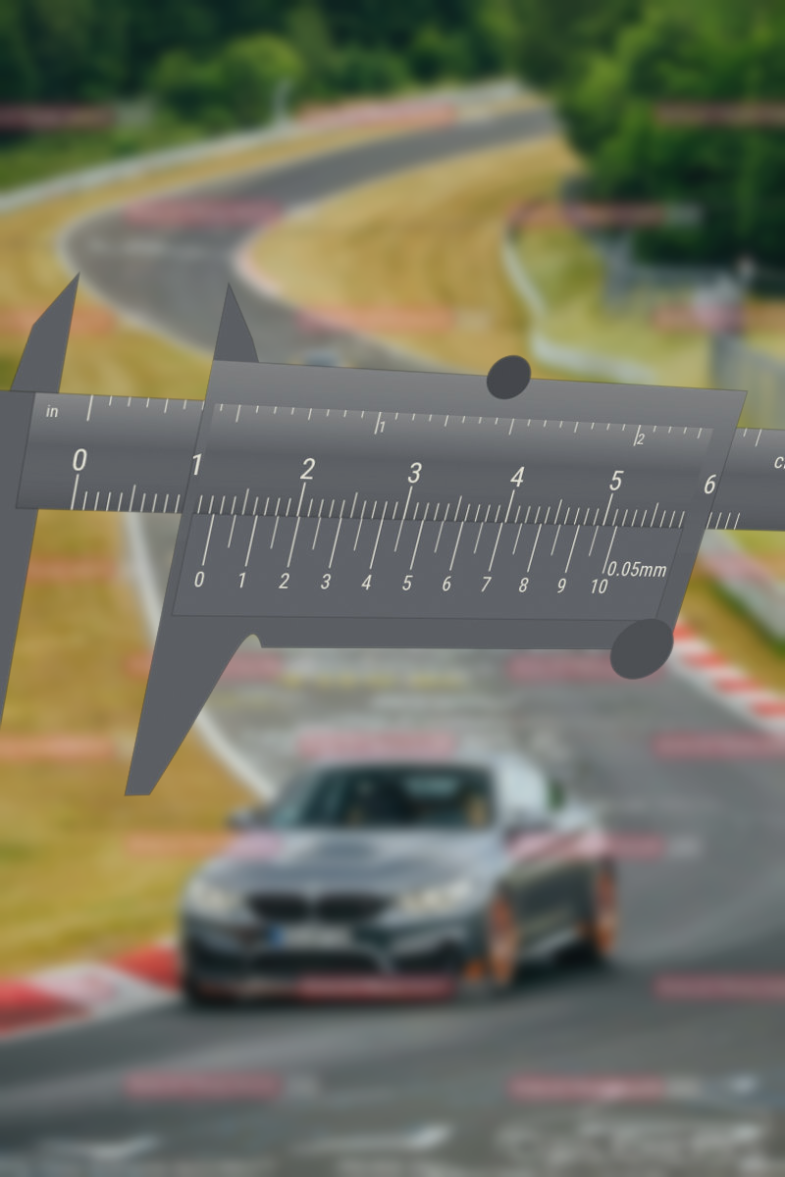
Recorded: 12.4 (mm)
